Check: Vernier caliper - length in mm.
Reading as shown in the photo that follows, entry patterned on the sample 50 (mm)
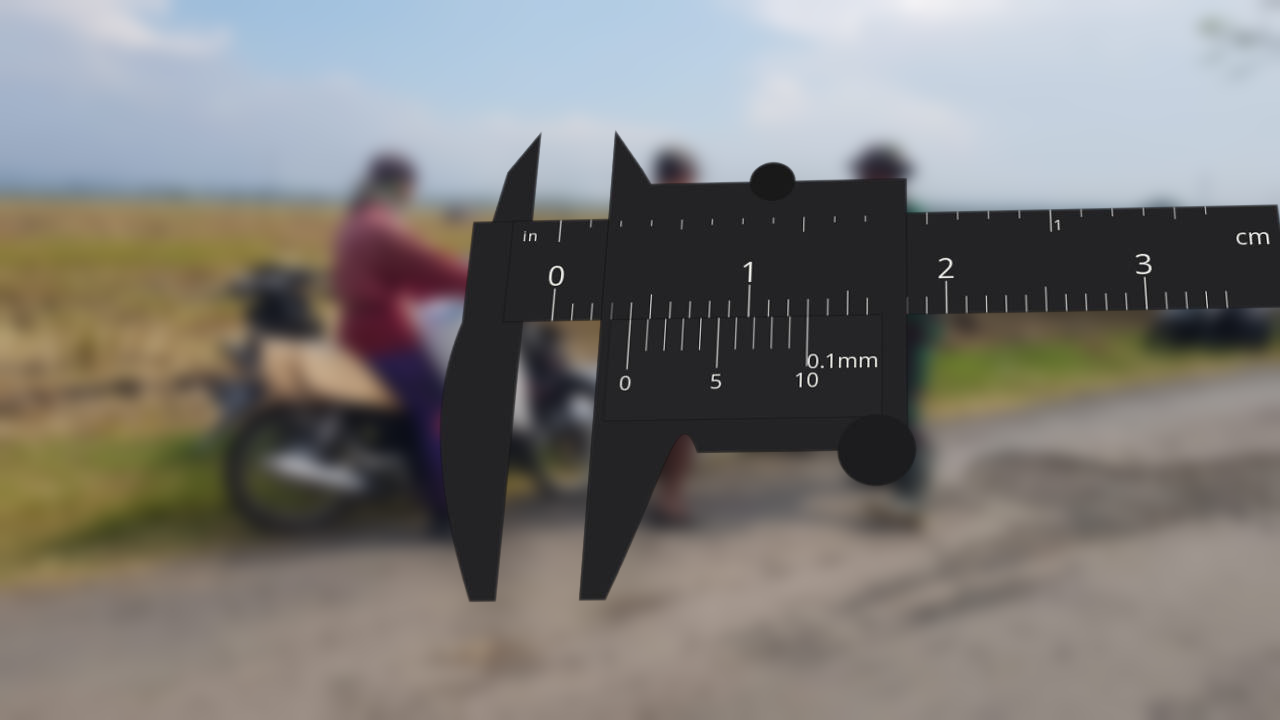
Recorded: 4.0 (mm)
